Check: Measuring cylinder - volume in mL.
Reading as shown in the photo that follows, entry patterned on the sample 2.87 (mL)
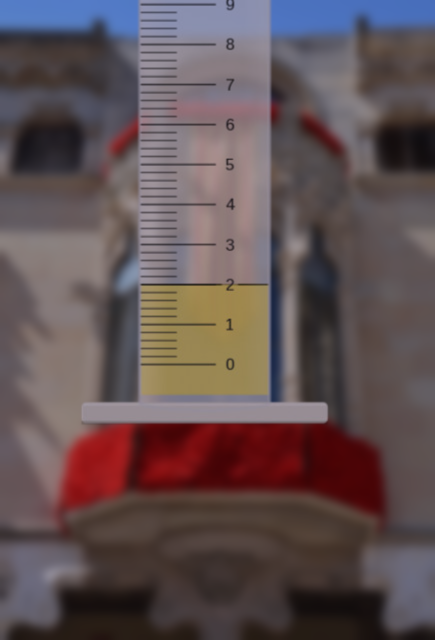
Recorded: 2 (mL)
